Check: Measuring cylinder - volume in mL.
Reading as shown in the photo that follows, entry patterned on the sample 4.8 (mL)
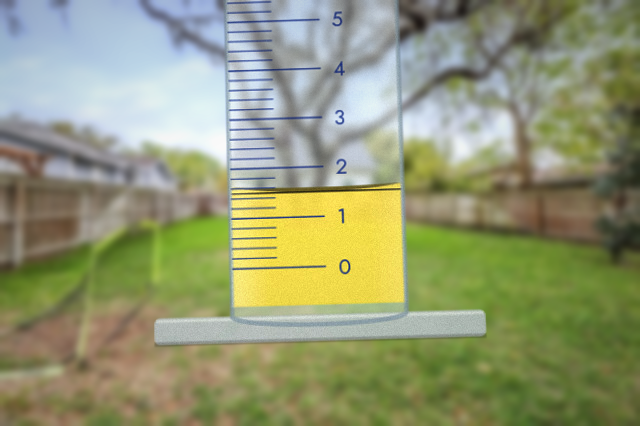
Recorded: 1.5 (mL)
